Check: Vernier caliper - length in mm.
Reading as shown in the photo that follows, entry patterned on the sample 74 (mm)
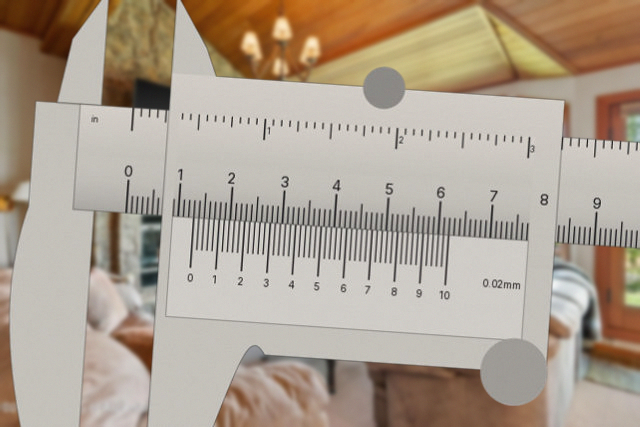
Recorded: 13.0 (mm)
